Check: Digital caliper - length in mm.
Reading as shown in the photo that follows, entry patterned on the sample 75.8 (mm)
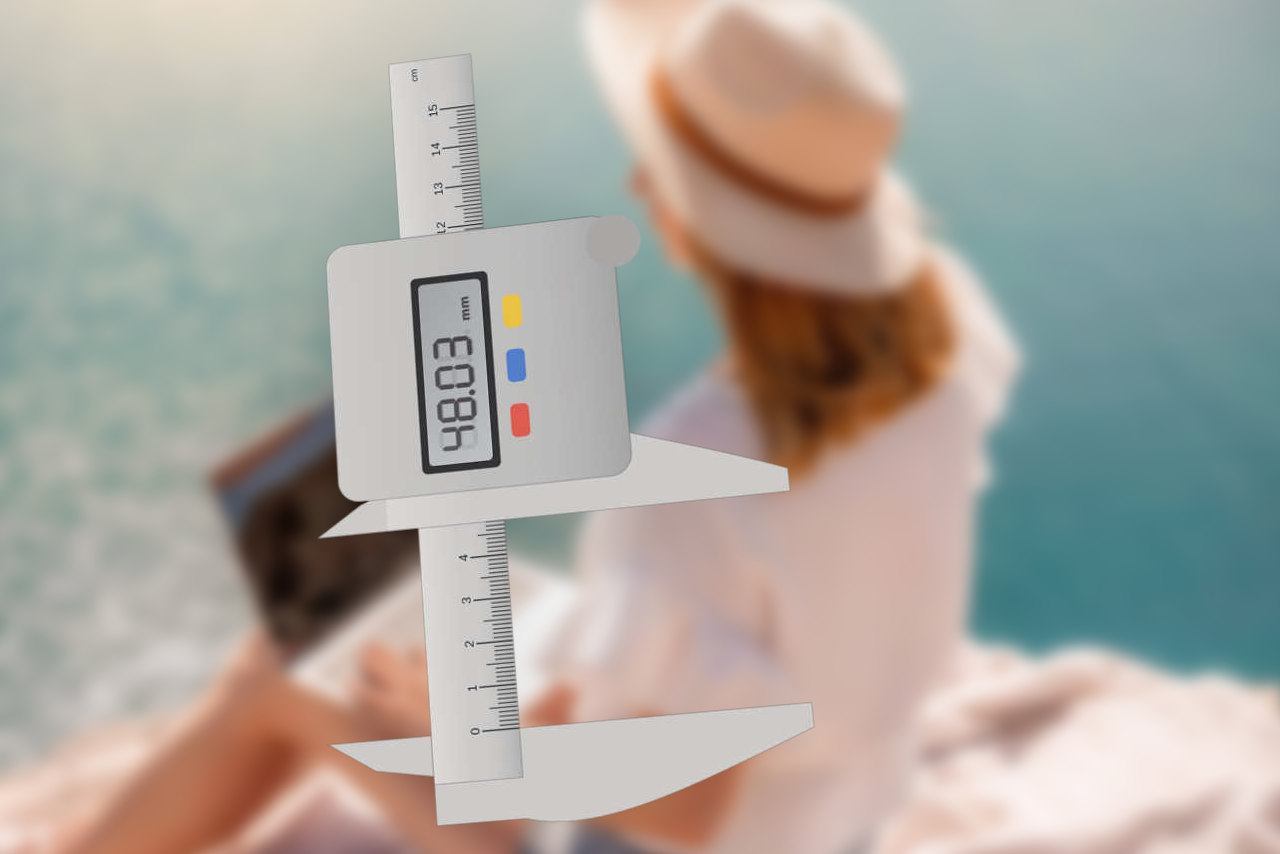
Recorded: 48.03 (mm)
